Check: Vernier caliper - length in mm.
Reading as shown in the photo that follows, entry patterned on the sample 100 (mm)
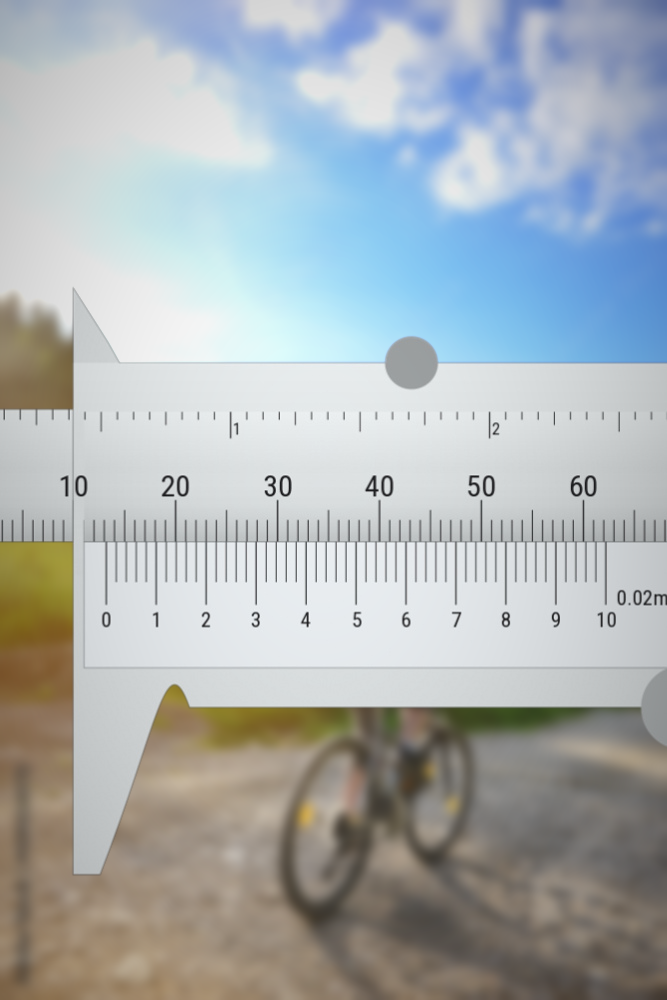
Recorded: 13.2 (mm)
